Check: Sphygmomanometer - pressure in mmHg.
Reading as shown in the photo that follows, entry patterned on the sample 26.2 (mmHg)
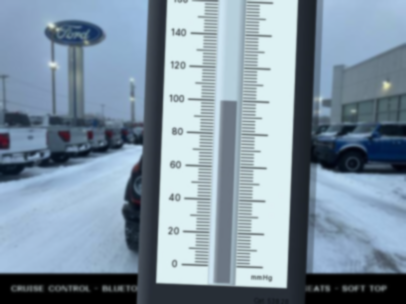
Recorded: 100 (mmHg)
